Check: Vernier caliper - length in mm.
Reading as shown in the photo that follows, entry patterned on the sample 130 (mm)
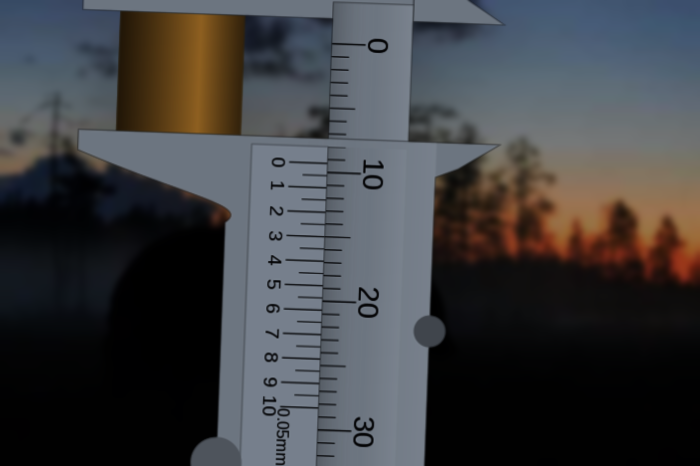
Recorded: 9.3 (mm)
